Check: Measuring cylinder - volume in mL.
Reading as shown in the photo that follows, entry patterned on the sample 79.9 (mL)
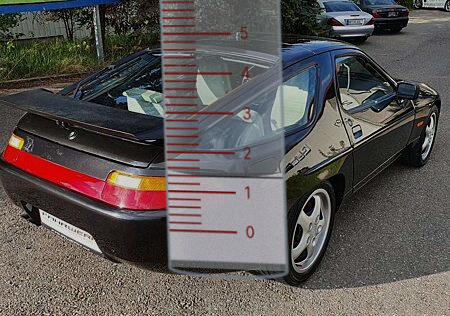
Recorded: 1.4 (mL)
